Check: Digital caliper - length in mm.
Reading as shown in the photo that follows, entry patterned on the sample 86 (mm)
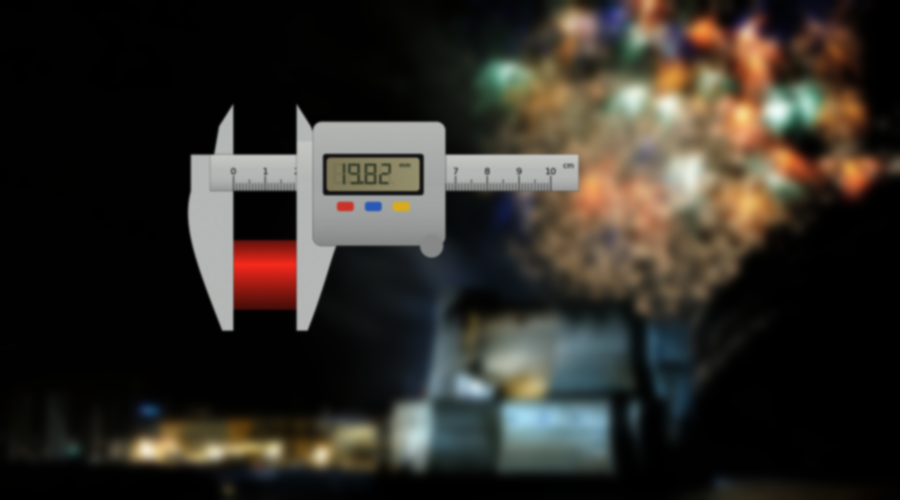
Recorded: 19.82 (mm)
